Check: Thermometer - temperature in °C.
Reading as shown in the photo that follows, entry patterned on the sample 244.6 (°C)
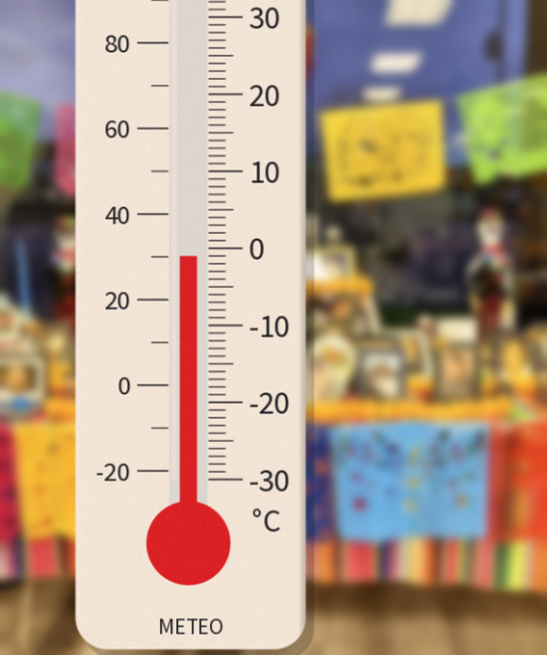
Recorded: -1 (°C)
